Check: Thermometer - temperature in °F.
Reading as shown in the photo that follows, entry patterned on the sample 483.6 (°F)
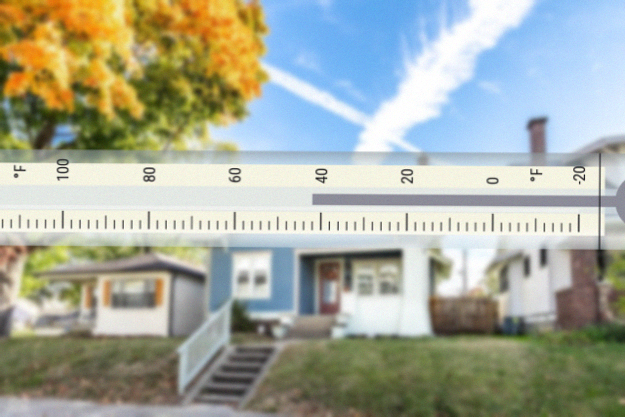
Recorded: 42 (°F)
